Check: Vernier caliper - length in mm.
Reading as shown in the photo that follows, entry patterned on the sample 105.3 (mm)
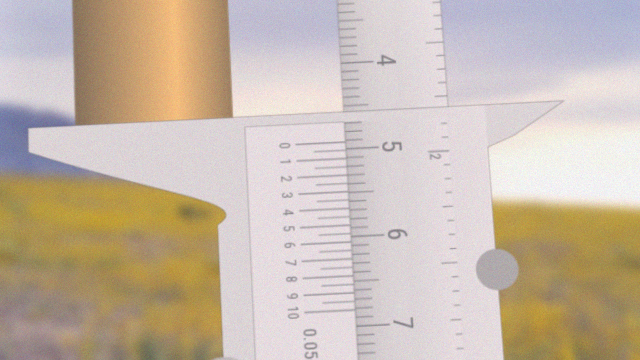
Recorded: 49.2 (mm)
